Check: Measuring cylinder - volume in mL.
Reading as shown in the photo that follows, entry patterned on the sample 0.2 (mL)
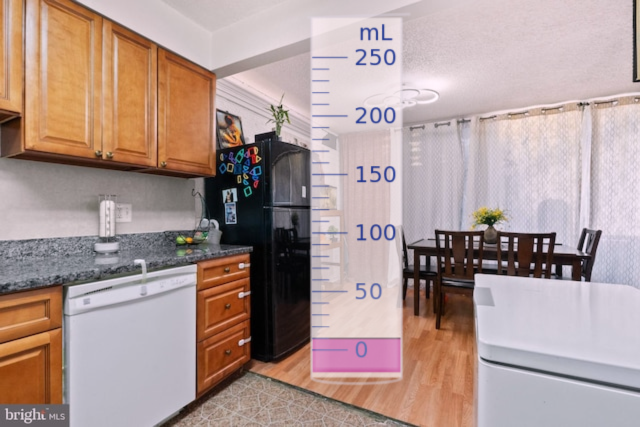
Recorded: 10 (mL)
